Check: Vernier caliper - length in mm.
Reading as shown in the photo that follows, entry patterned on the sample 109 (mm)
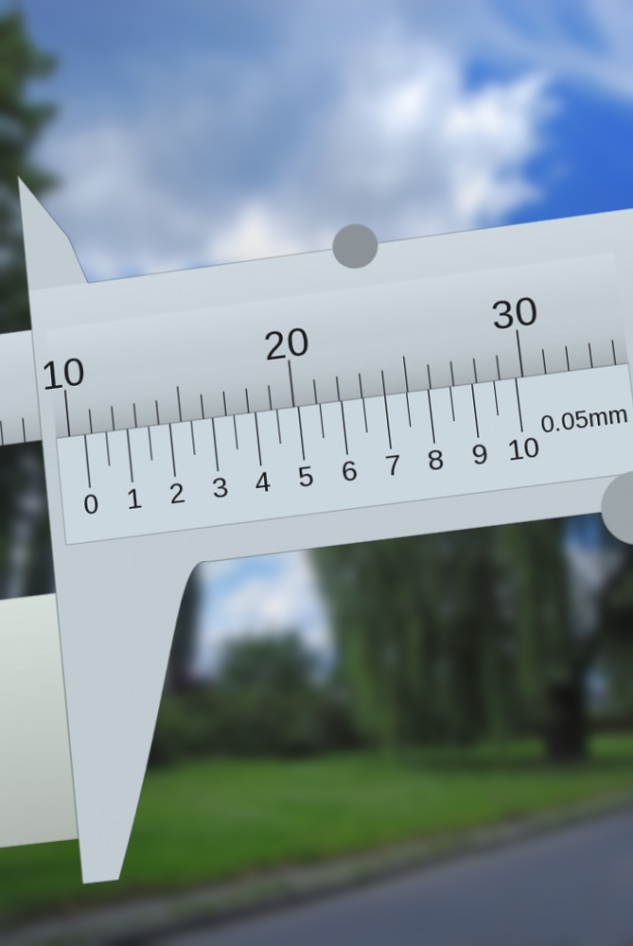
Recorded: 10.70 (mm)
